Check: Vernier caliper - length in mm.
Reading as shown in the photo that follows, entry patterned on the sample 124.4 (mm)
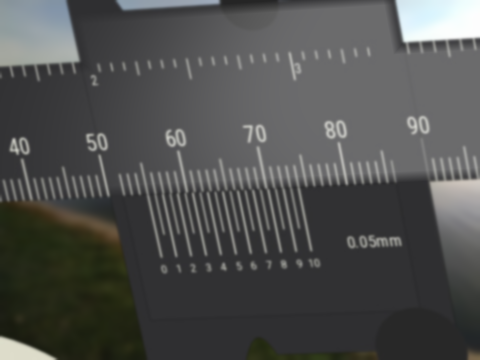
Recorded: 55.0 (mm)
